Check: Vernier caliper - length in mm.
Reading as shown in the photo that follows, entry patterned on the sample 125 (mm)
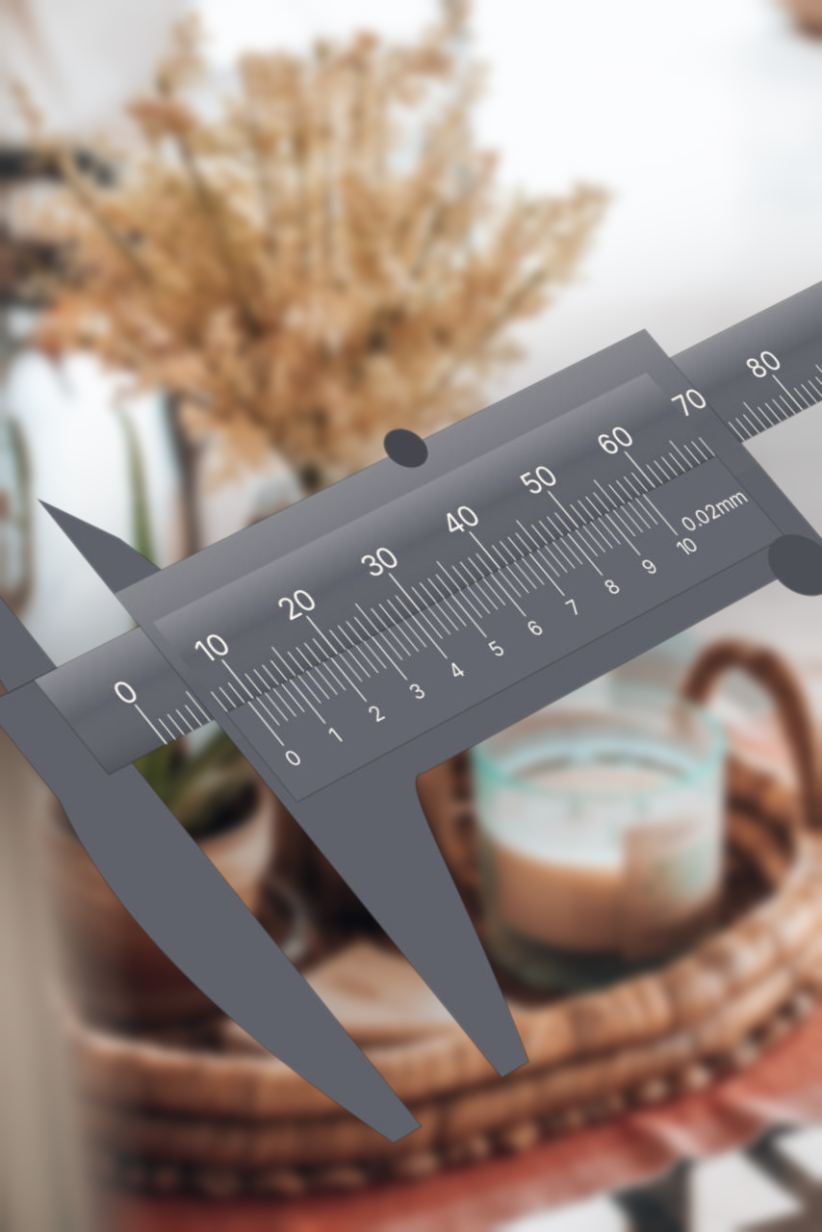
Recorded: 9.4 (mm)
